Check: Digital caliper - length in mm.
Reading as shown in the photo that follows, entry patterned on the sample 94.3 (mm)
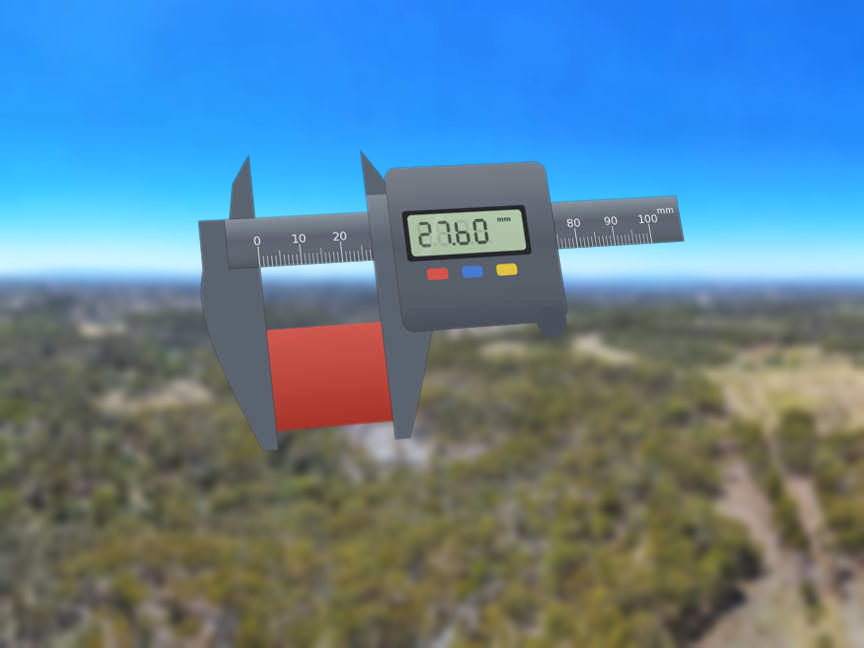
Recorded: 27.60 (mm)
